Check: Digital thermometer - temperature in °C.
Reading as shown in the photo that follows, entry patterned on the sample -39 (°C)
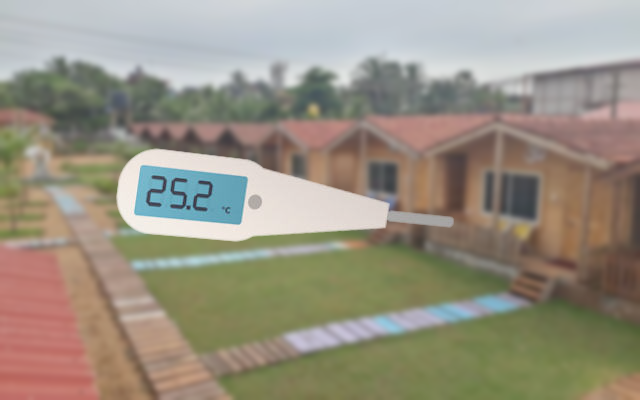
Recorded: 25.2 (°C)
